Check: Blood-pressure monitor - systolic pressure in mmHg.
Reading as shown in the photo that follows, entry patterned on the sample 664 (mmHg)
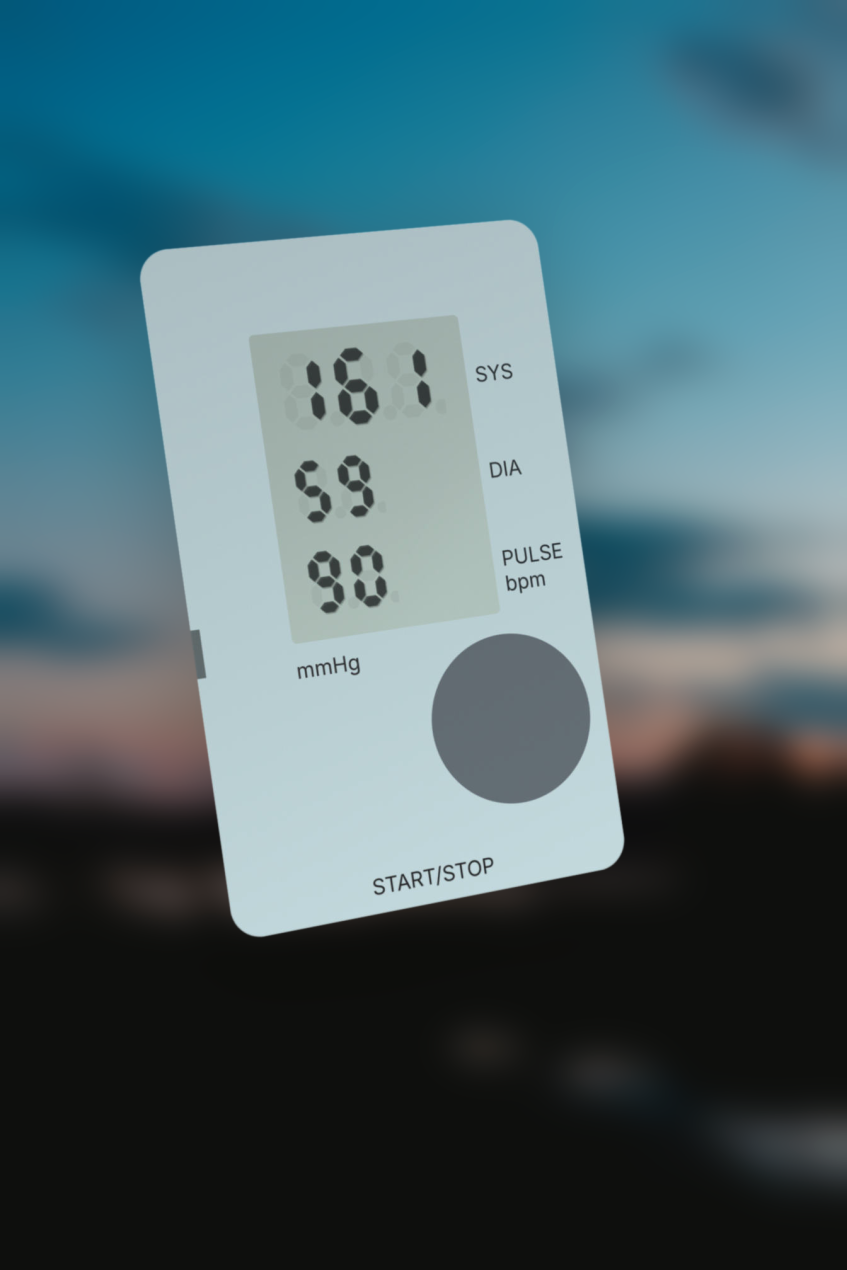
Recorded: 161 (mmHg)
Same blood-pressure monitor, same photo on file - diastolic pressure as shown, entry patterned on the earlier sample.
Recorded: 59 (mmHg)
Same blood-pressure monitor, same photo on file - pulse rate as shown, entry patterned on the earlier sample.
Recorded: 90 (bpm)
